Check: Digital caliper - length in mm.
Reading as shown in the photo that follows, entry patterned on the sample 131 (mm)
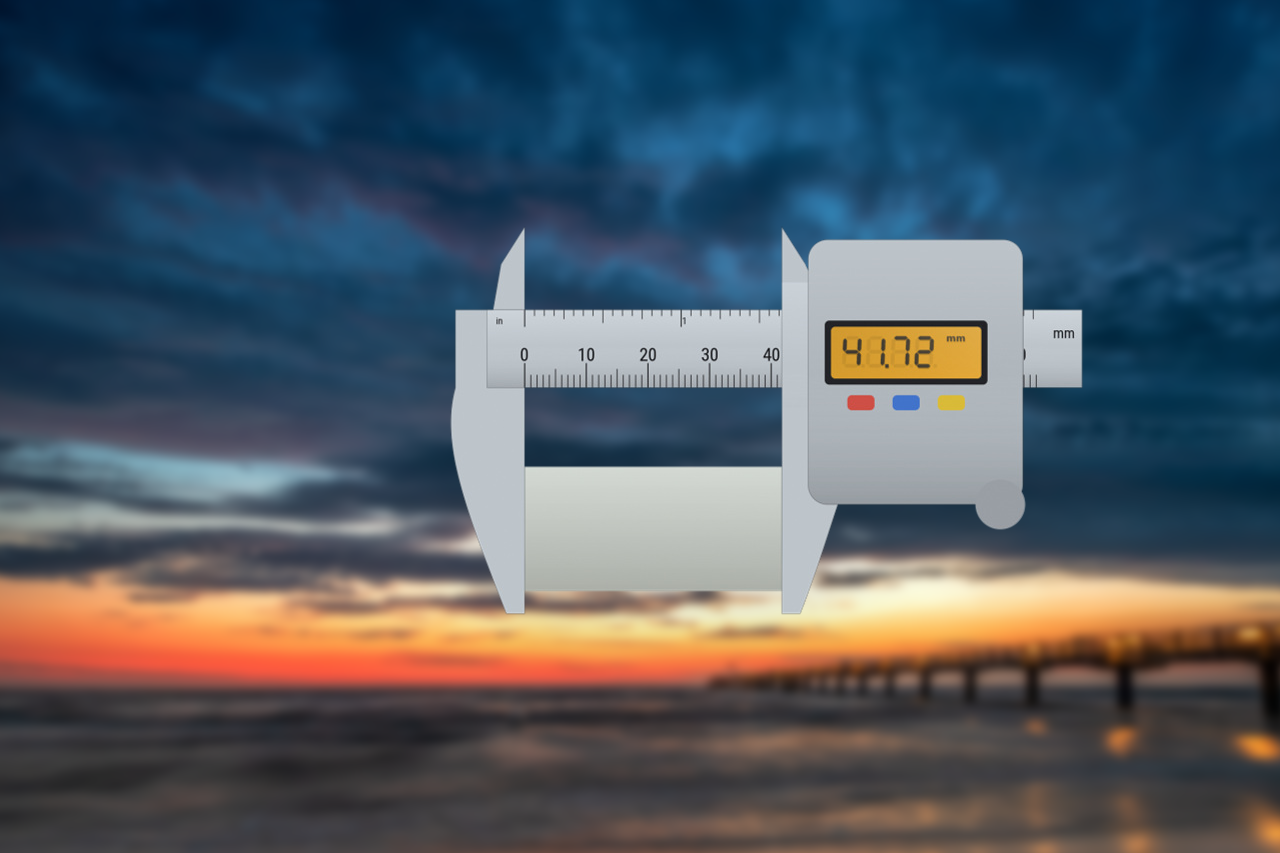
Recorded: 41.72 (mm)
